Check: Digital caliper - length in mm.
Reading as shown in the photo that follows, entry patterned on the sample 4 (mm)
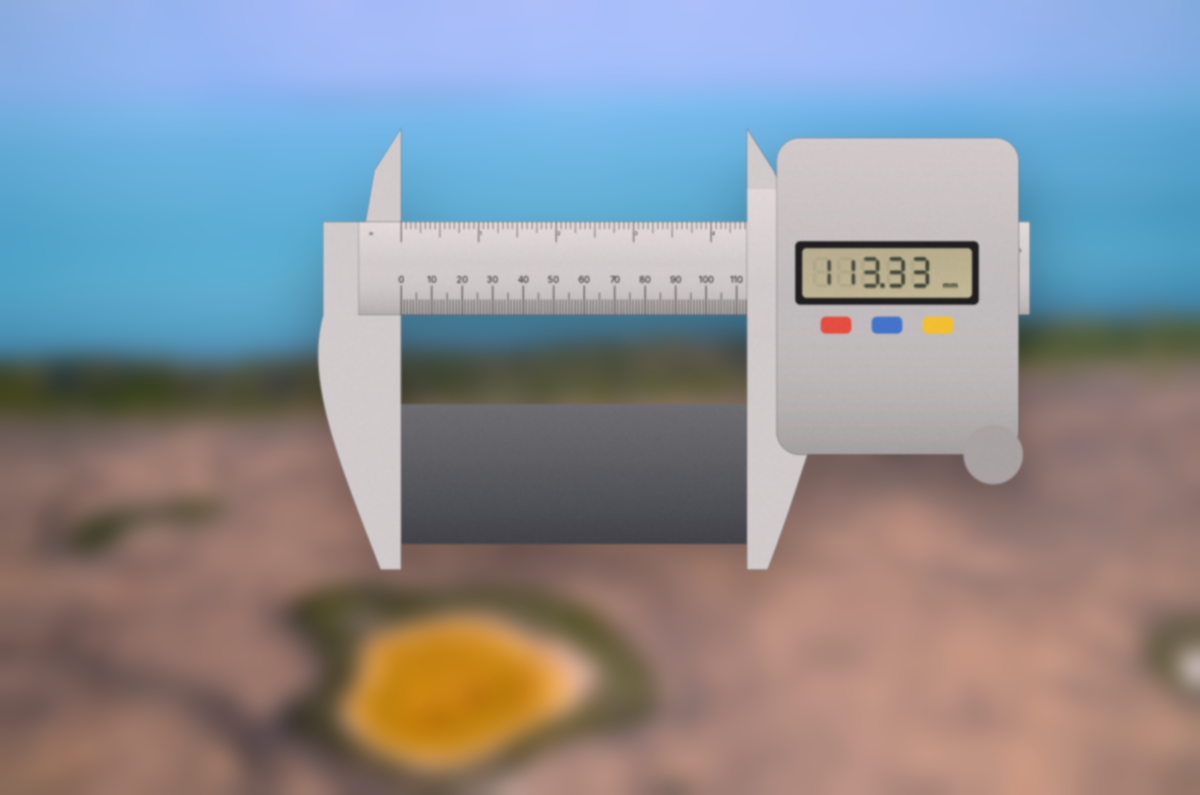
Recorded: 113.33 (mm)
